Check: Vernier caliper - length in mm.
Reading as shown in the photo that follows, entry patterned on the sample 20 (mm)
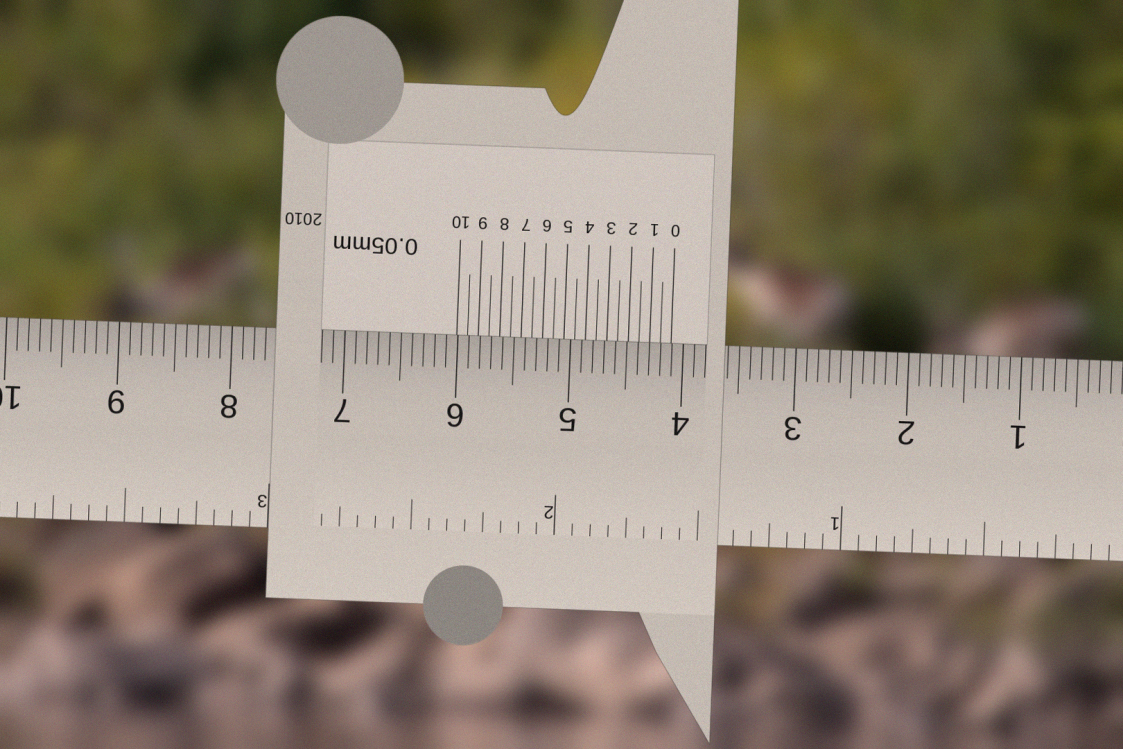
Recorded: 41.1 (mm)
